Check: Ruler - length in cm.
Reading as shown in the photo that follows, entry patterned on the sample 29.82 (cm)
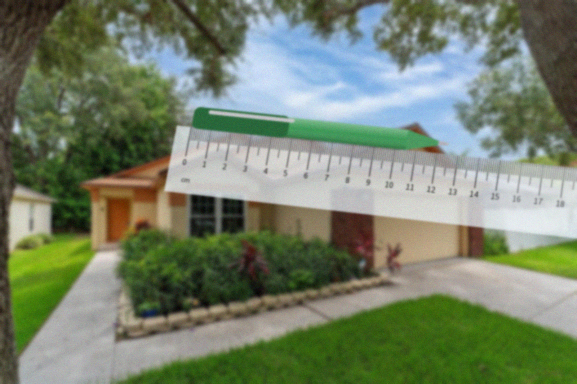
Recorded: 12.5 (cm)
